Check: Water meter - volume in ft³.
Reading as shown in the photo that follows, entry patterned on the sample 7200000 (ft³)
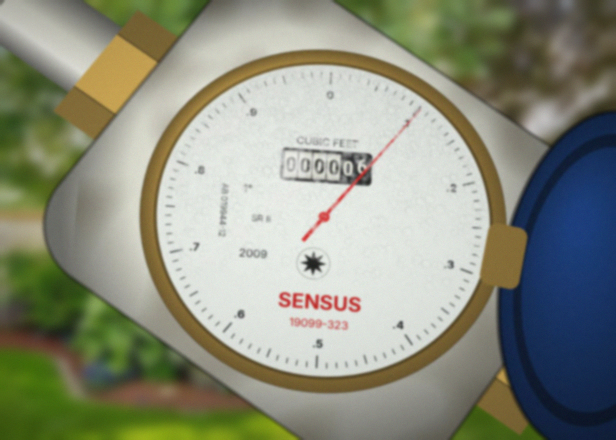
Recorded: 6.10 (ft³)
